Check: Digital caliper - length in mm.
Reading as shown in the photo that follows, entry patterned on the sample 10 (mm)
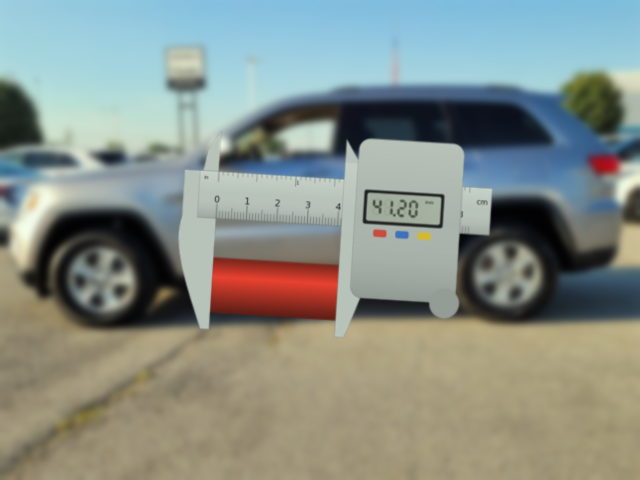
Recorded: 41.20 (mm)
